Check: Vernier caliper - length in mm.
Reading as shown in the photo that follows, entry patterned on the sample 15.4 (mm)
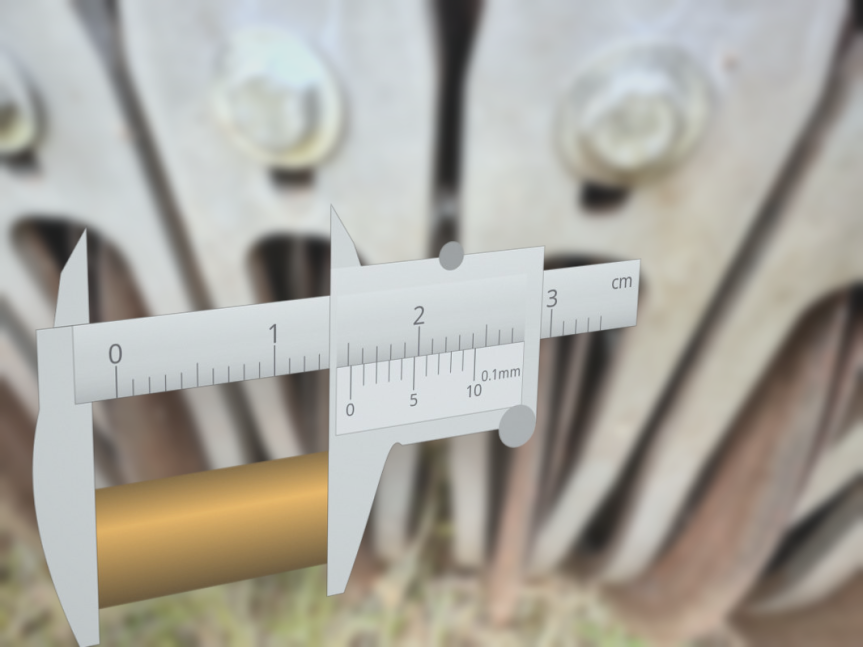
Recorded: 15.2 (mm)
